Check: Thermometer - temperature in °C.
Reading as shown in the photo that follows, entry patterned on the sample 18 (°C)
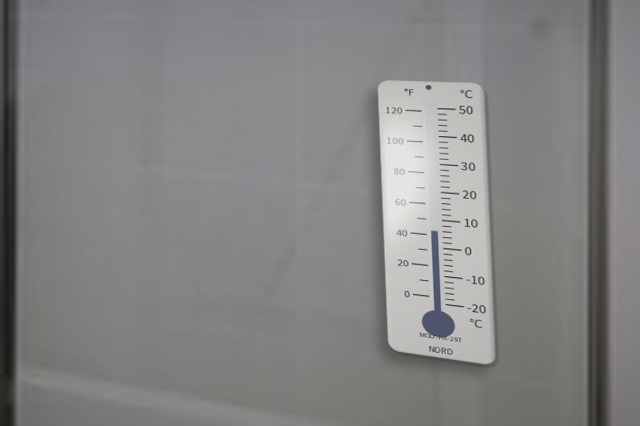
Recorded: 6 (°C)
